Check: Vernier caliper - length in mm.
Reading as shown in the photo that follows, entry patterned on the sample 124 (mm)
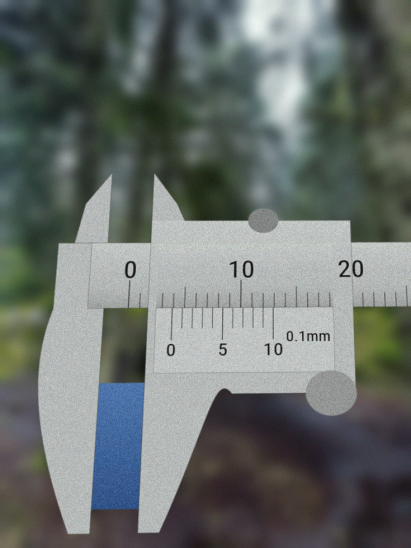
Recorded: 3.9 (mm)
